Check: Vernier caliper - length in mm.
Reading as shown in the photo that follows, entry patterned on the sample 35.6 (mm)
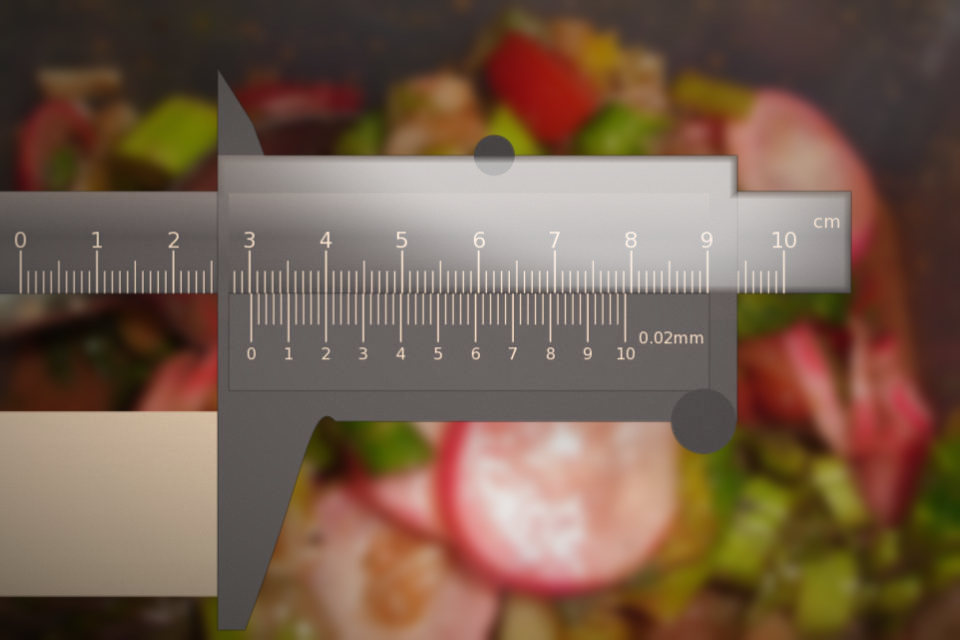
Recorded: 30.2 (mm)
